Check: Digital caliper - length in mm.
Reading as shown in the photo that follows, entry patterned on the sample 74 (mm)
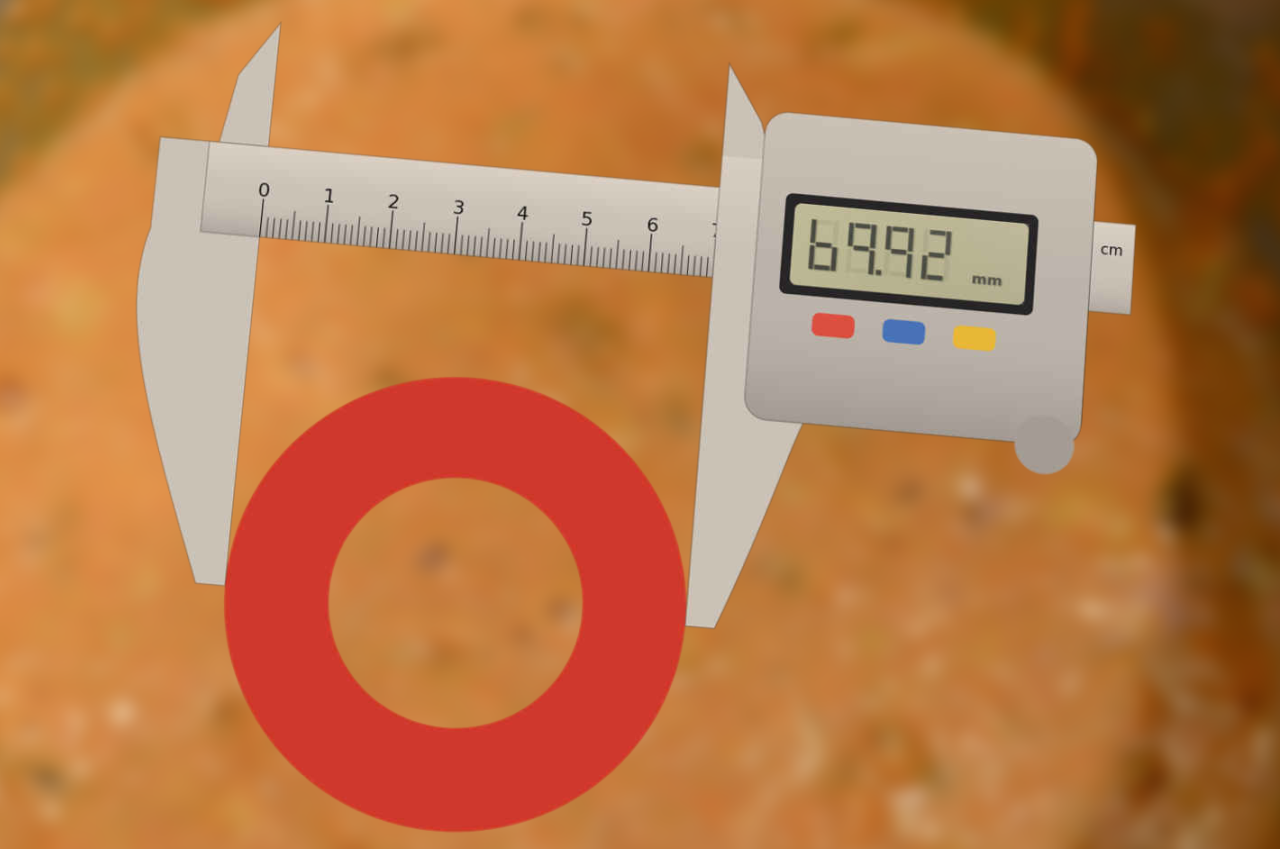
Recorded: 69.92 (mm)
